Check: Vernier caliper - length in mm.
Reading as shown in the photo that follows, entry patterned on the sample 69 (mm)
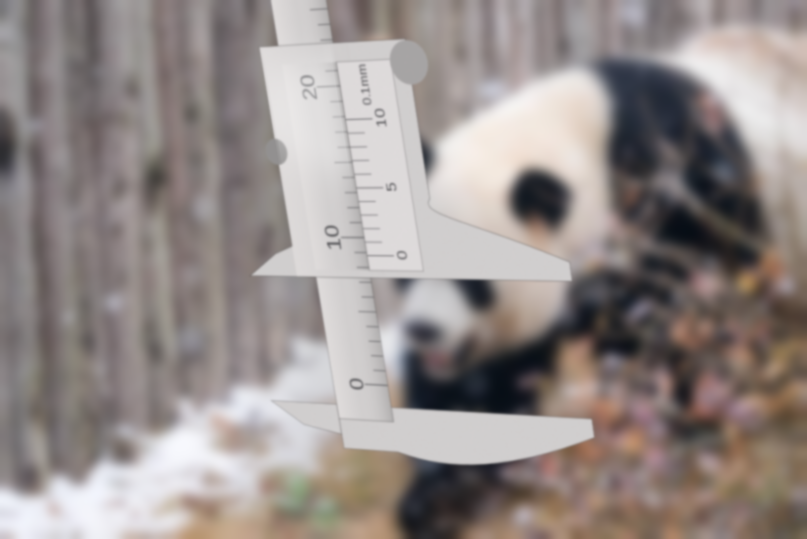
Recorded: 8.8 (mm)
